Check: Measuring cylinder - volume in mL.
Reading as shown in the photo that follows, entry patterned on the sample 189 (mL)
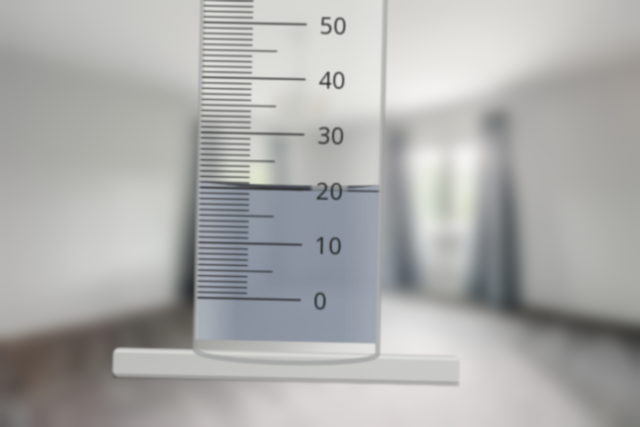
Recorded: 20 (mL)
